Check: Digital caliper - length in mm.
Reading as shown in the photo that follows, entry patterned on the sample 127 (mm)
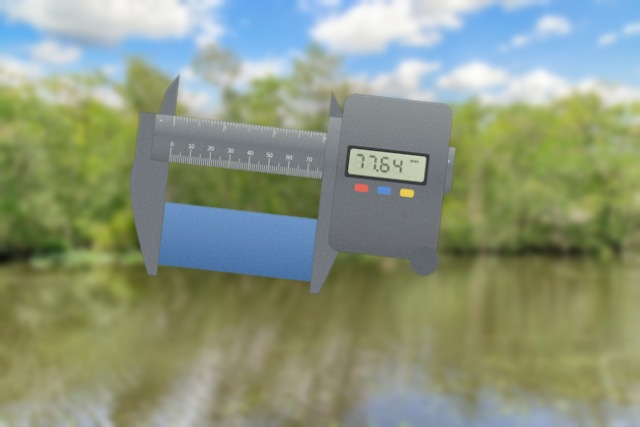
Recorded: 77.64 (mm)
